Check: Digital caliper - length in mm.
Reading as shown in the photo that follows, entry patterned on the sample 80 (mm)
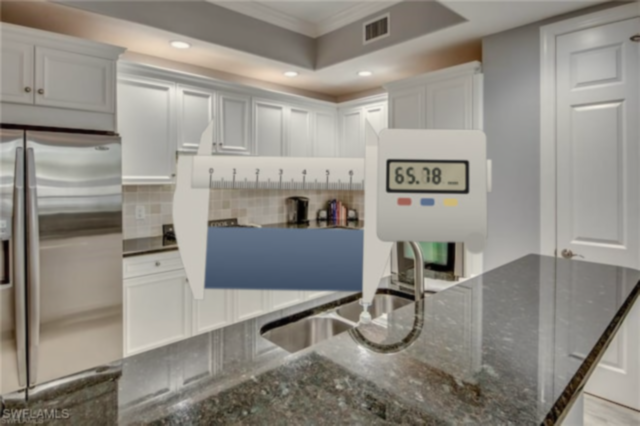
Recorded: 65.78 (mm)
